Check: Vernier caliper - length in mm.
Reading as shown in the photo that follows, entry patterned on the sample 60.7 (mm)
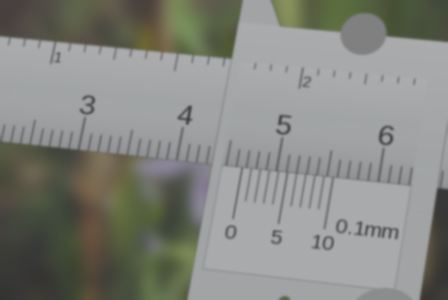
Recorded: 46.6 (mm)
